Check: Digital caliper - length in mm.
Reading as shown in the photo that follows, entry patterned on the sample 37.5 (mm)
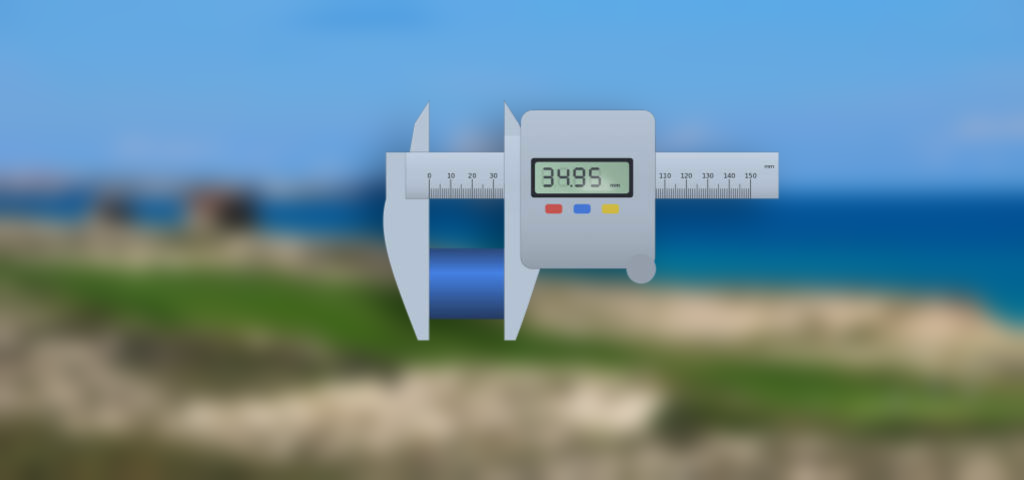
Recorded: 34.95 (mm)
